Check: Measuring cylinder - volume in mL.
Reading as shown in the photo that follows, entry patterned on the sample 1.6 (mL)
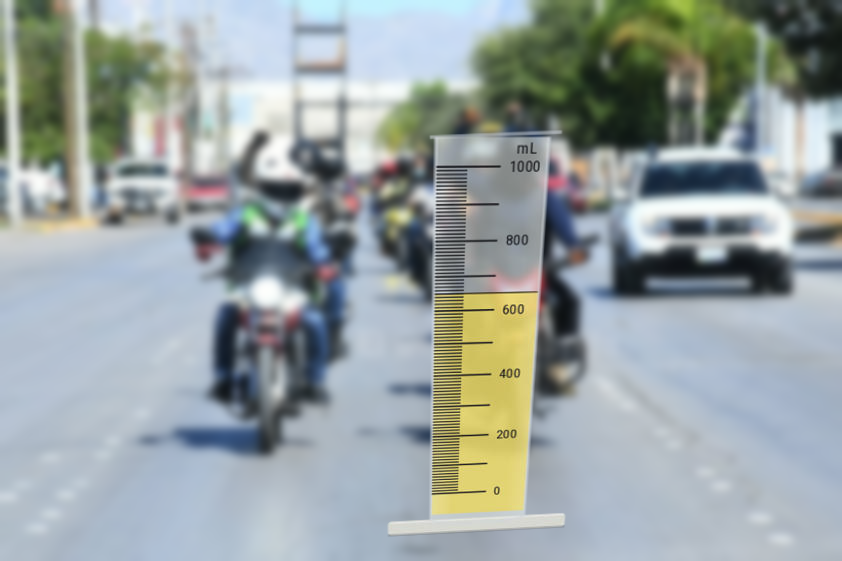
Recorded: 650 (mL)
